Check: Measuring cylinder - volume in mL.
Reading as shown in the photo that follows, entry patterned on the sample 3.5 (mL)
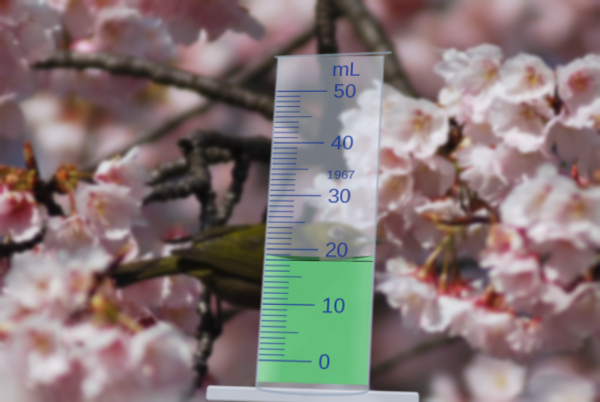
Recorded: 18 (mL)
